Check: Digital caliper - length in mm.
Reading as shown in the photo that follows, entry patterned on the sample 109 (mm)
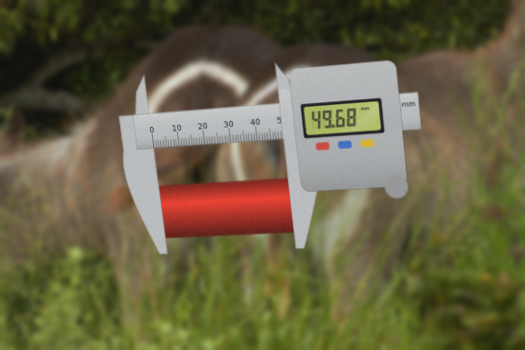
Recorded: 49.68 (mm)
